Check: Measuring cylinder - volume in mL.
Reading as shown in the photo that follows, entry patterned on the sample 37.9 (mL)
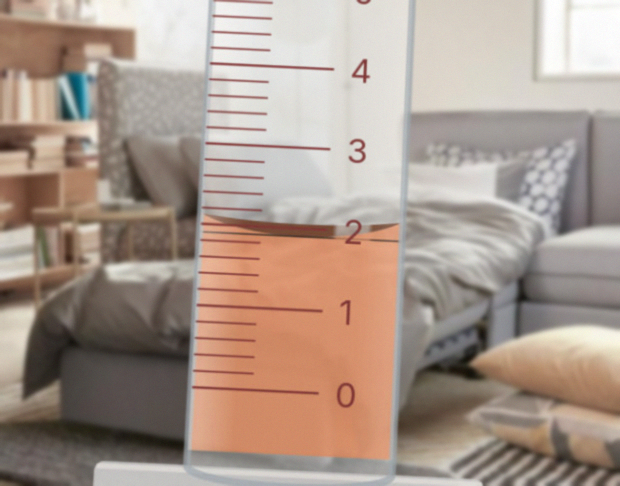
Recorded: 1.9 (mL)
